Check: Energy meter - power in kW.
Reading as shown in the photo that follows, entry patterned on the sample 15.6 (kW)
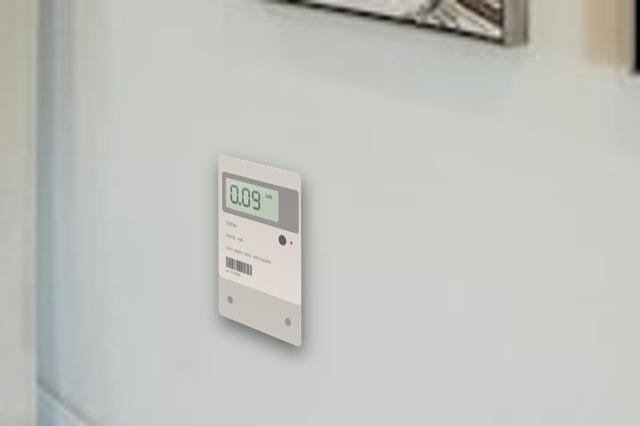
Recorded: 0.09 (kW)
